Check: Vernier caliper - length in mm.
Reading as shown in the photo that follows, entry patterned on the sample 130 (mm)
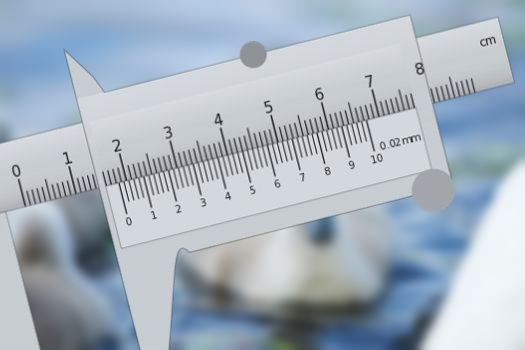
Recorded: 18.5 (mm)
